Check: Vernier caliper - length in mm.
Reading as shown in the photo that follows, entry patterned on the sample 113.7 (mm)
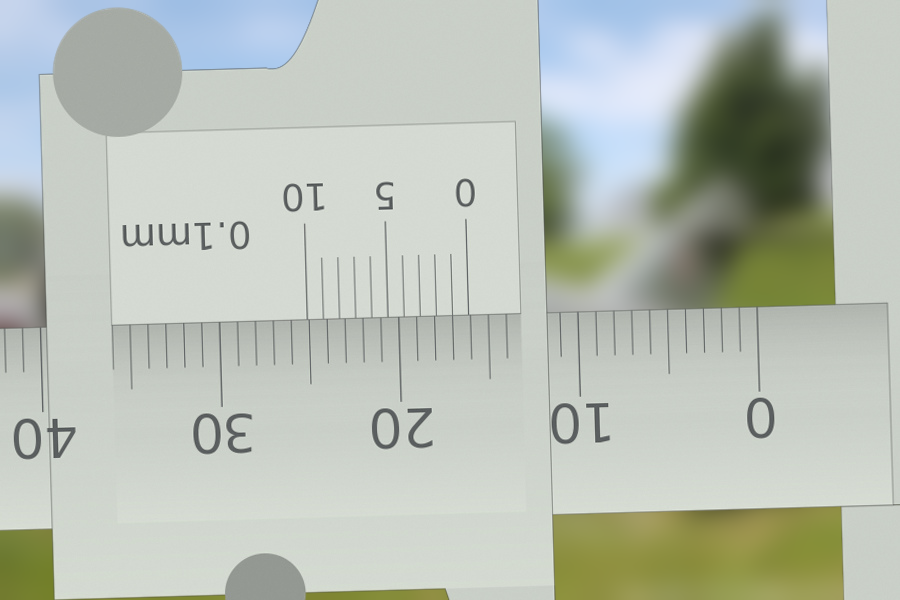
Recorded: 16.1 (mm)
